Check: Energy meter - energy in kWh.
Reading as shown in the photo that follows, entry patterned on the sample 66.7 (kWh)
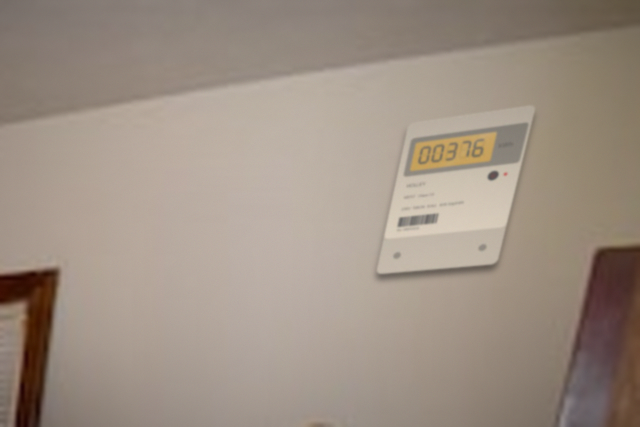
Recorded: 376 (kWh)
